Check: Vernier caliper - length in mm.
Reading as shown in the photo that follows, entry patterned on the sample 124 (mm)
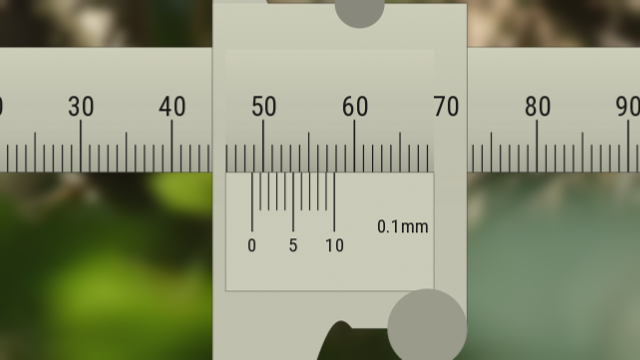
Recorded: 48.8 (mm)
